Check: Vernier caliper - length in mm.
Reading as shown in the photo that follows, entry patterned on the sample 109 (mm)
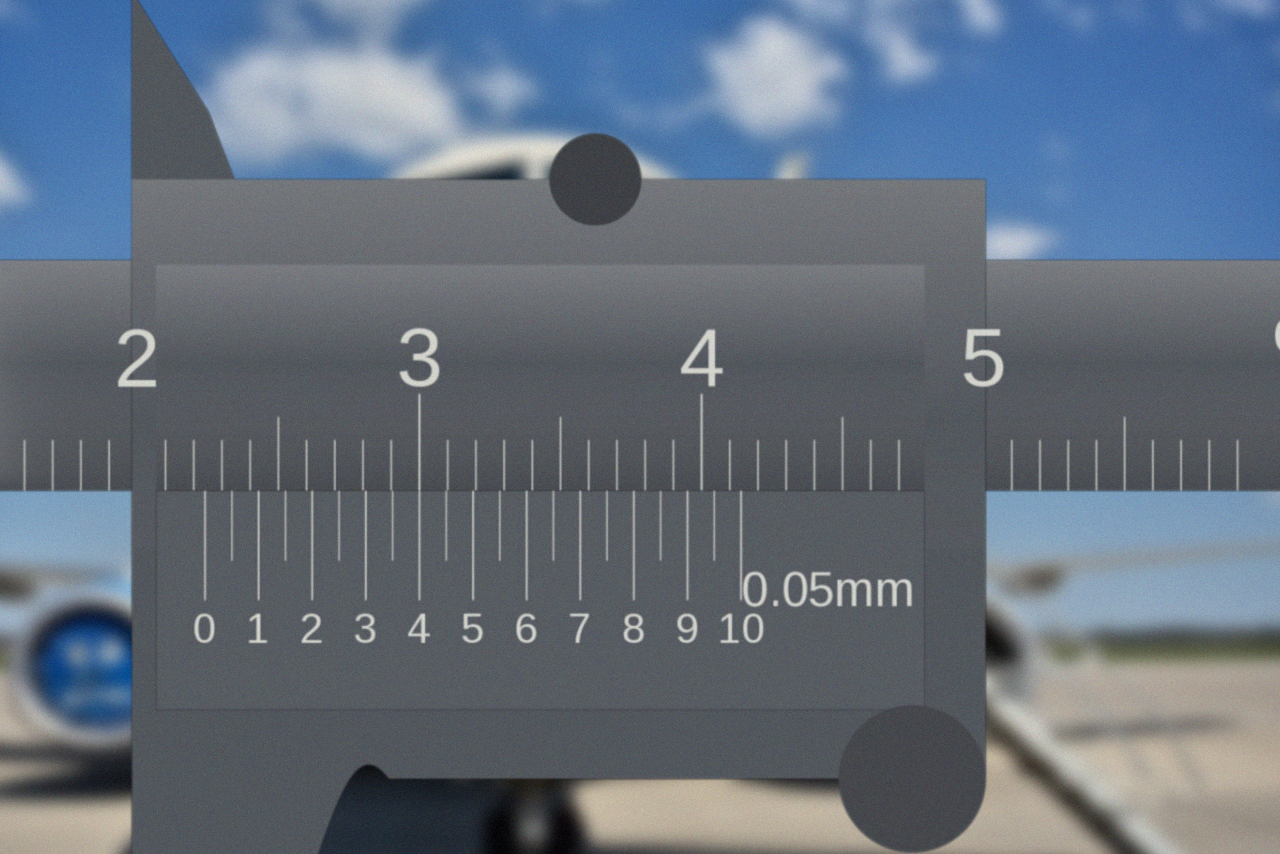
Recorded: 22.40 (mm)
